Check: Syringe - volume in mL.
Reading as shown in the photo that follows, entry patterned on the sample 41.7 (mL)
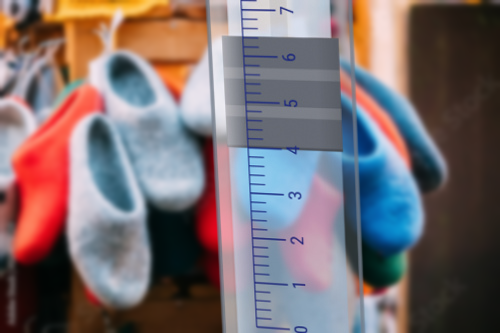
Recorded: 4 (mL)
